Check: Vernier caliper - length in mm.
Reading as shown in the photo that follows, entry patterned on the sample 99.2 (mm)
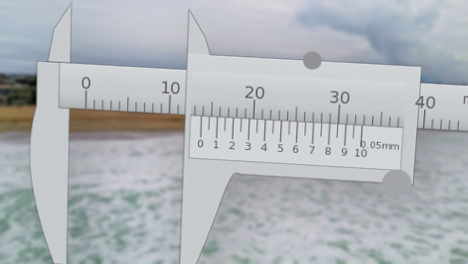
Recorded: 13.8 (mm)
